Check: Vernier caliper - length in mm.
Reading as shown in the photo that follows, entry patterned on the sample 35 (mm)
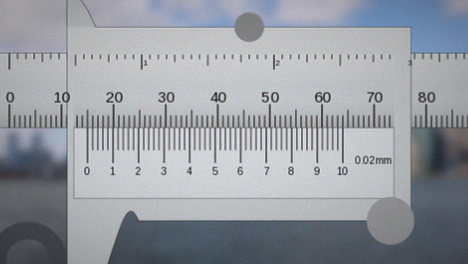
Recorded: 15.0 (mm)
